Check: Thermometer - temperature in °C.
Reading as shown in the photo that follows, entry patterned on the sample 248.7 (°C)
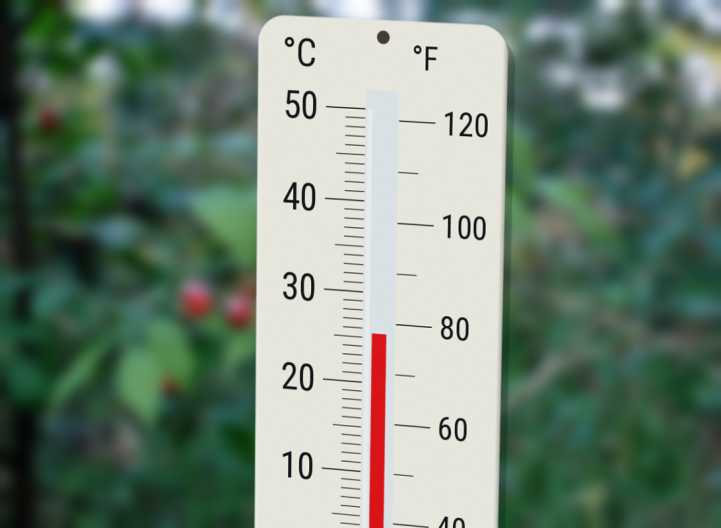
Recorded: 25.5 (°C)
